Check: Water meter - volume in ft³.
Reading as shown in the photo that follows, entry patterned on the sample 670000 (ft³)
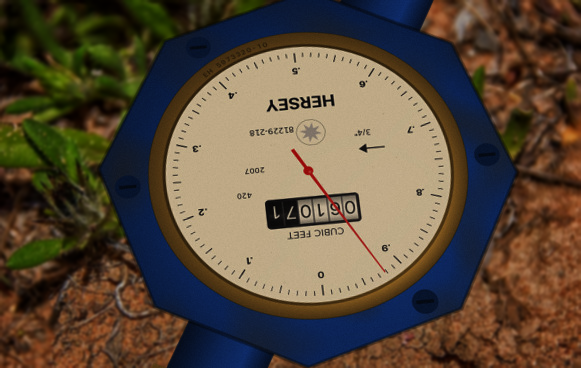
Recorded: 61070.92 (ft³)
